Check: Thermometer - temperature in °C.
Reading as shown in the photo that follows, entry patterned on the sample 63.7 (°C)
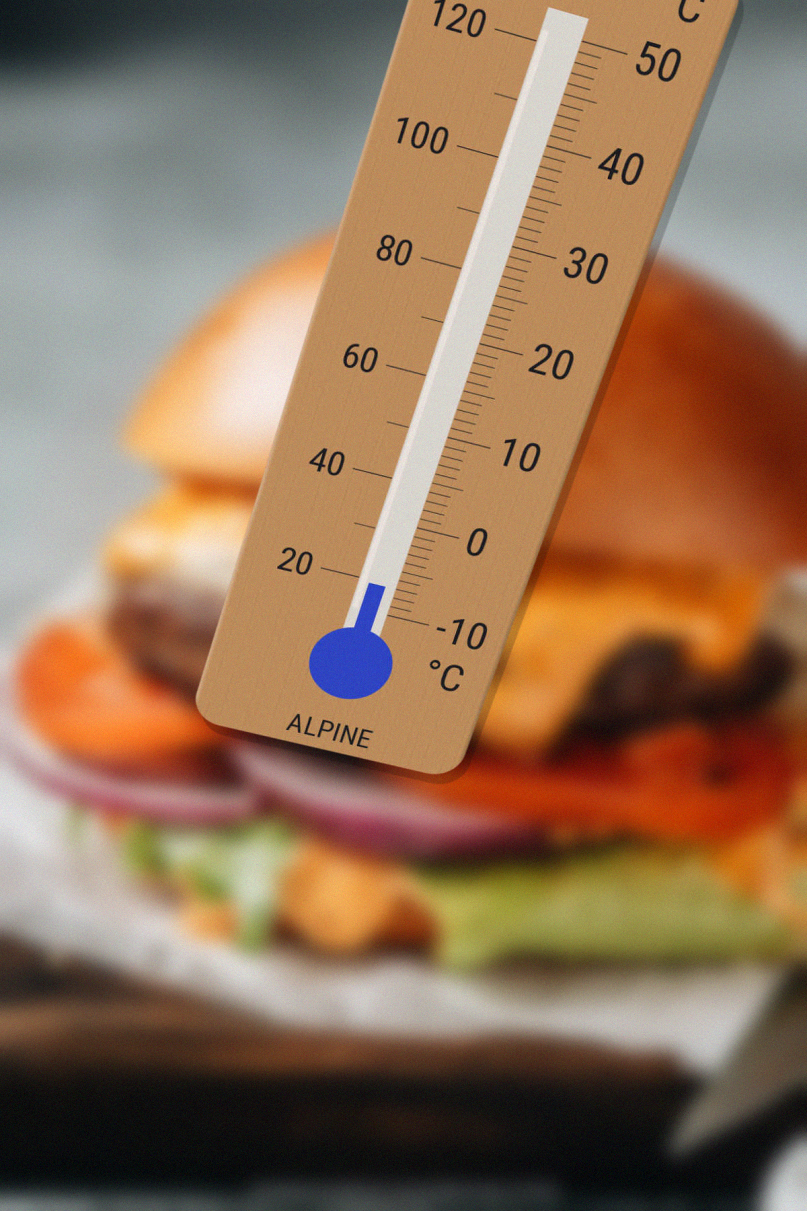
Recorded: -7 (°C)
